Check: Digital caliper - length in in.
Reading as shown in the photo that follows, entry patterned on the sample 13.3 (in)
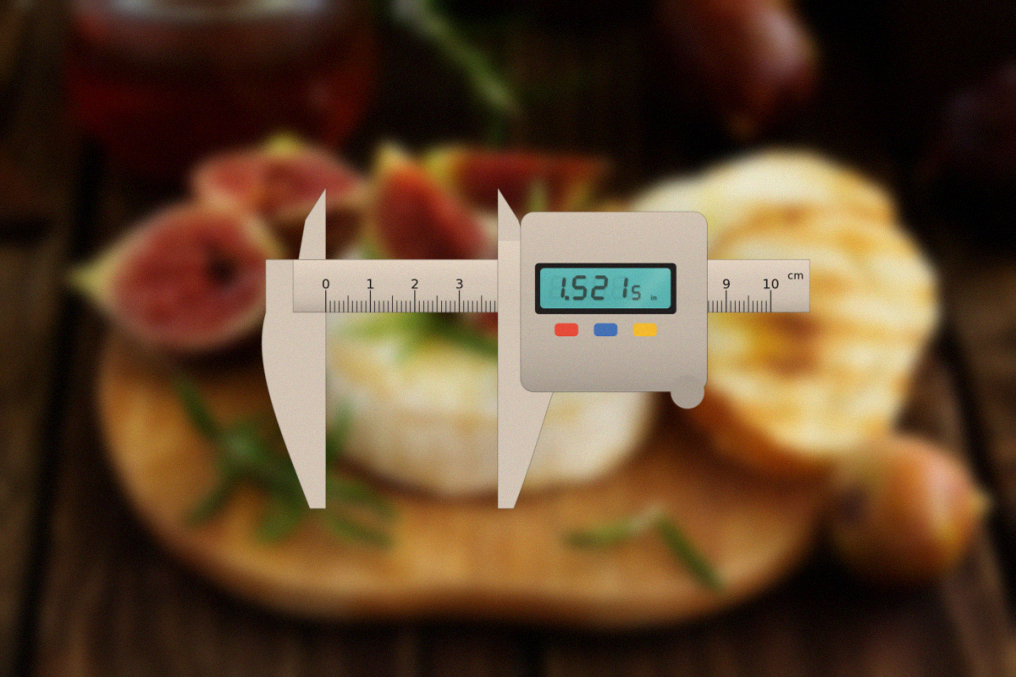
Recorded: 1.5215 (in)
